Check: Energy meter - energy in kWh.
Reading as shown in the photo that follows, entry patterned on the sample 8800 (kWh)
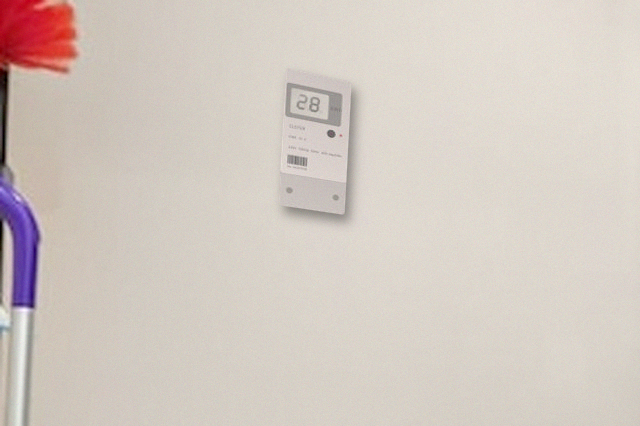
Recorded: 28 (kWh)
